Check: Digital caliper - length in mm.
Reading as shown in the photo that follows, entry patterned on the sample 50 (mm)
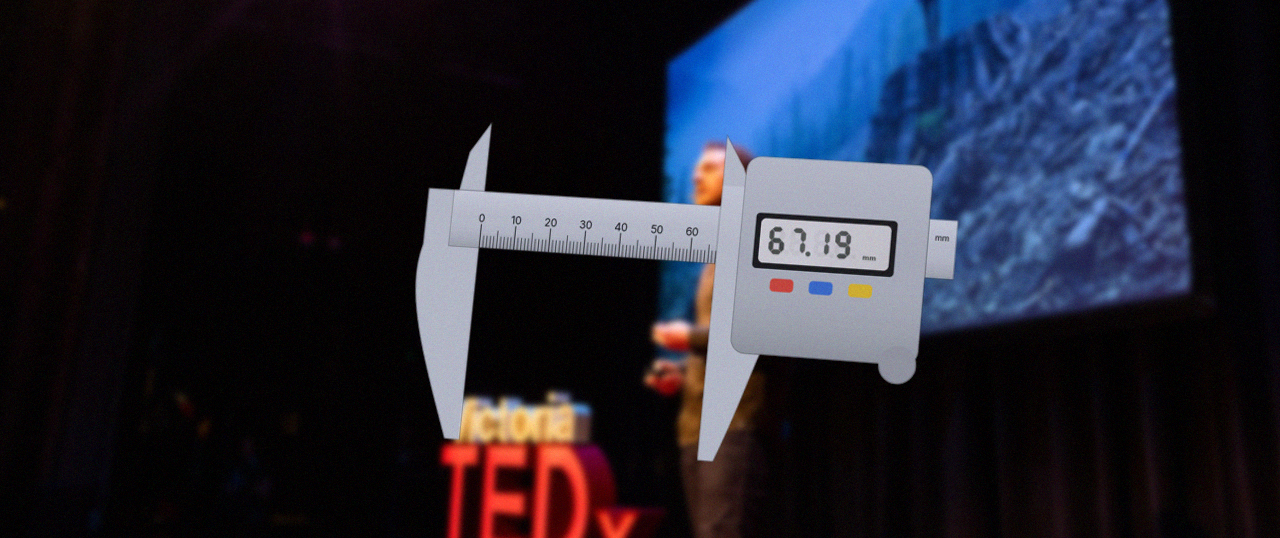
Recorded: 67.19 (mm)
